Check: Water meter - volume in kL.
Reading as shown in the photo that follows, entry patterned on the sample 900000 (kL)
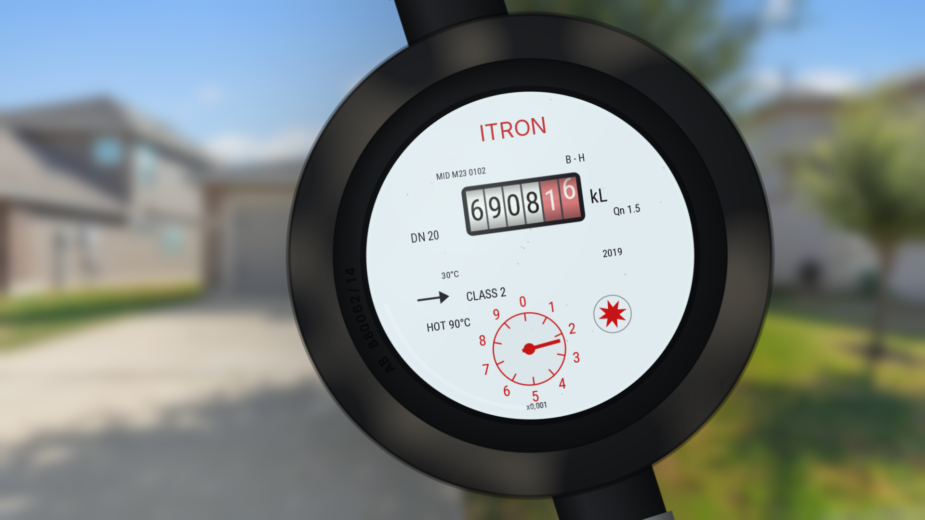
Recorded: 6908.162 (kL)
